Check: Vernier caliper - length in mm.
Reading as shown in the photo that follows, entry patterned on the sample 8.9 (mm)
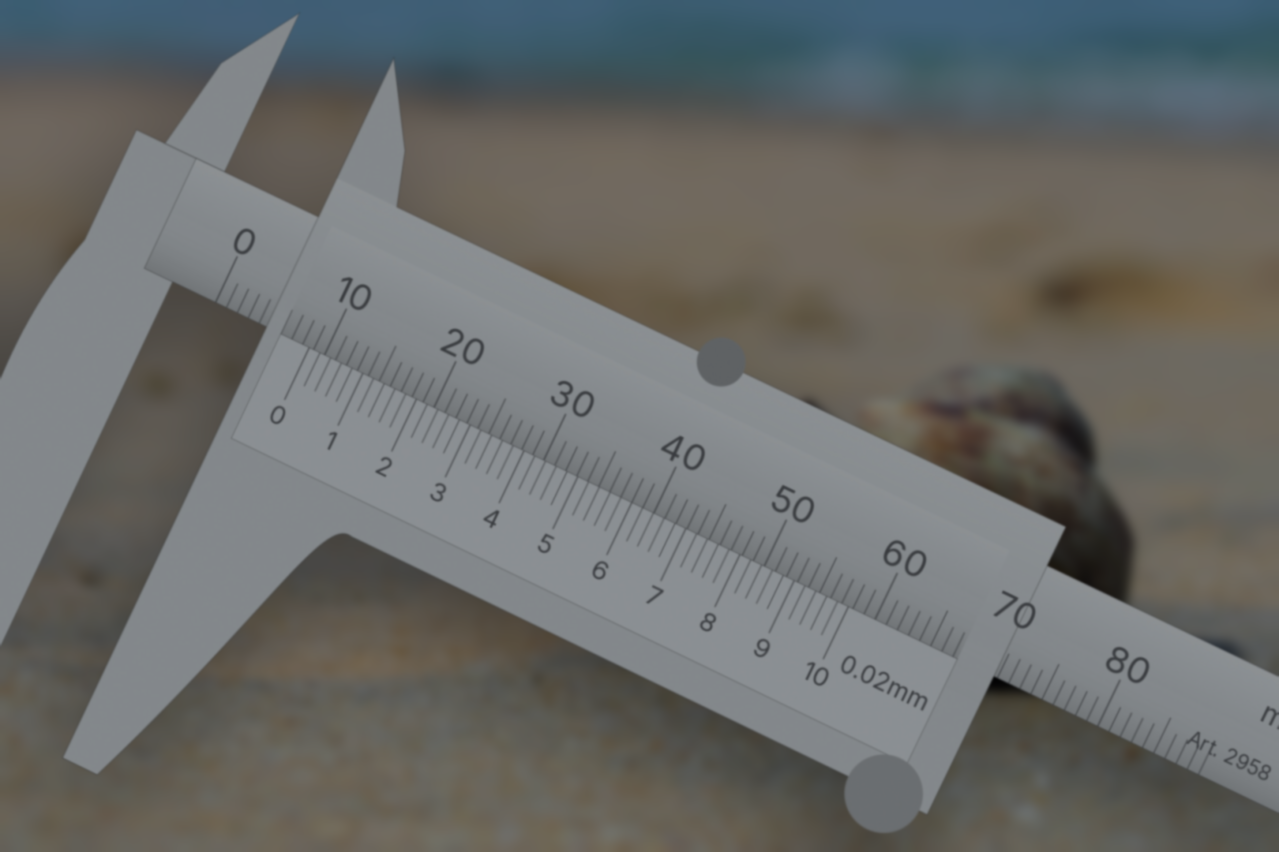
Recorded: 8.6 (mm)
